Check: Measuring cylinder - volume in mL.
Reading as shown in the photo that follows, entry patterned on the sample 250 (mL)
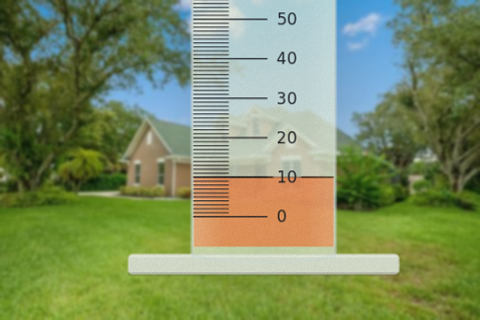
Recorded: 10 (mL)
